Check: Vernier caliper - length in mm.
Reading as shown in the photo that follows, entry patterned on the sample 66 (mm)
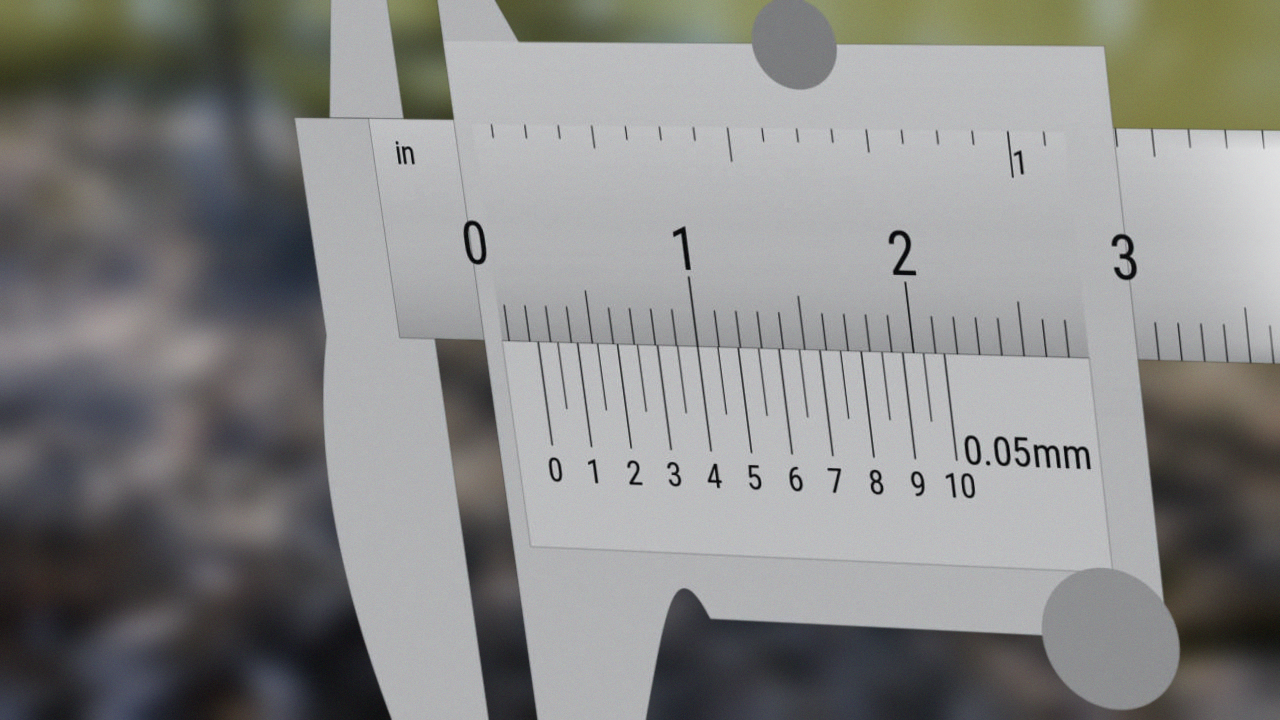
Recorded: 2.4 (mm)
